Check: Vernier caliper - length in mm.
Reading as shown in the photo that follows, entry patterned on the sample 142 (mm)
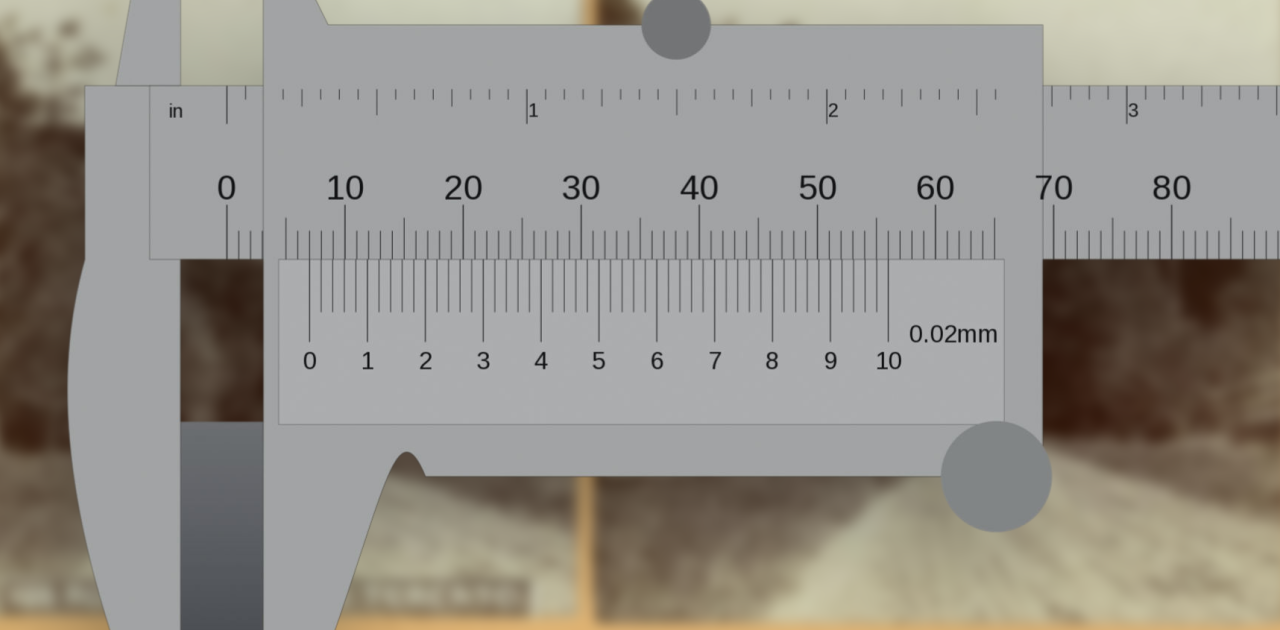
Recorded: 7.0 (mm)
